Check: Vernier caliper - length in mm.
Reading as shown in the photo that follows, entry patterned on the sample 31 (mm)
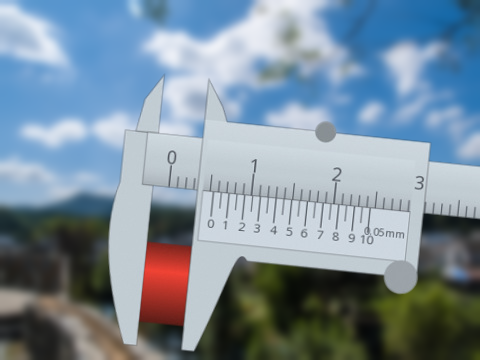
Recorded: 5.4 (mm)
